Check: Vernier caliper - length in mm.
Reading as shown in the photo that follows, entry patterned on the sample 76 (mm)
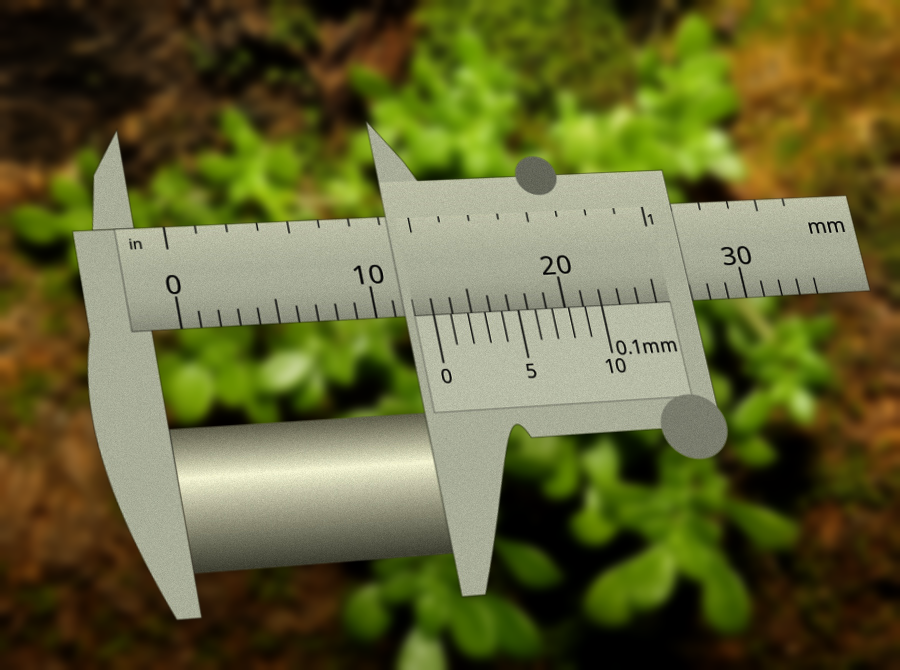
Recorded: 13.0 (mm)
